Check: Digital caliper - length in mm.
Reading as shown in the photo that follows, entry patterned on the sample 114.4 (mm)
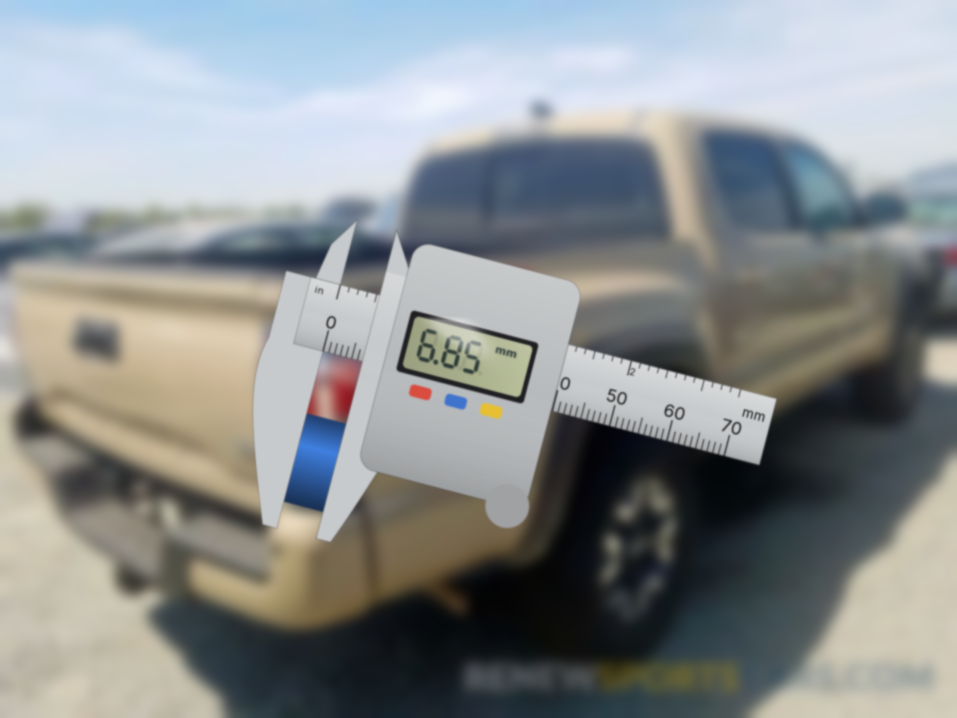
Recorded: 6.85 (mm)
